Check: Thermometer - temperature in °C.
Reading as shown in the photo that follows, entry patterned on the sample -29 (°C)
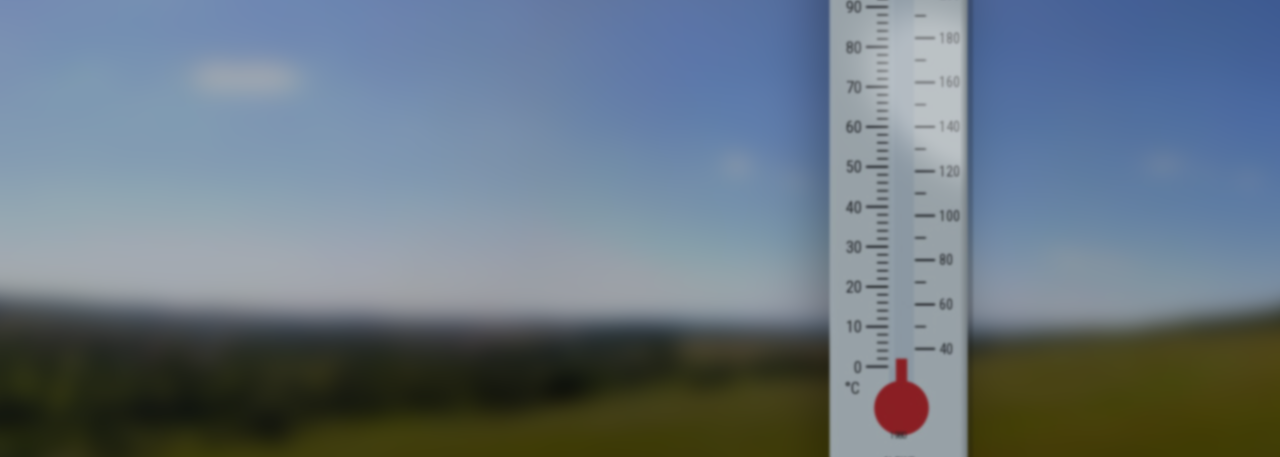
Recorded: 2 (°C)
